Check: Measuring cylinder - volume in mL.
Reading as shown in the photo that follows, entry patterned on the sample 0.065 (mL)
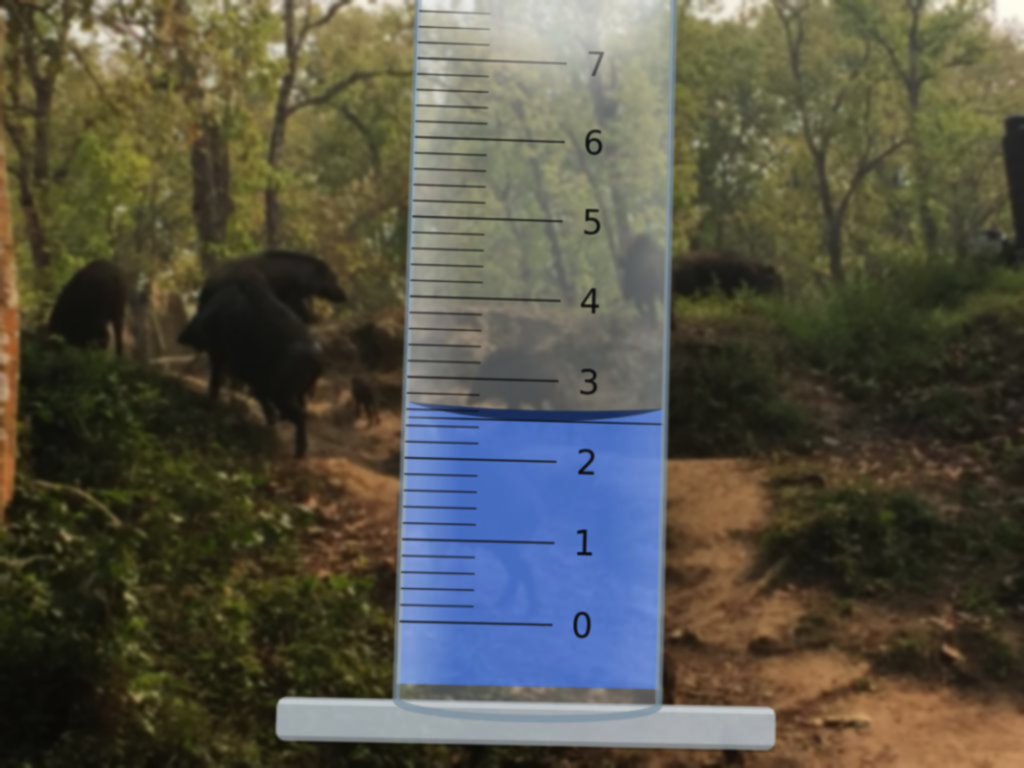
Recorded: 2.5 (mL)
